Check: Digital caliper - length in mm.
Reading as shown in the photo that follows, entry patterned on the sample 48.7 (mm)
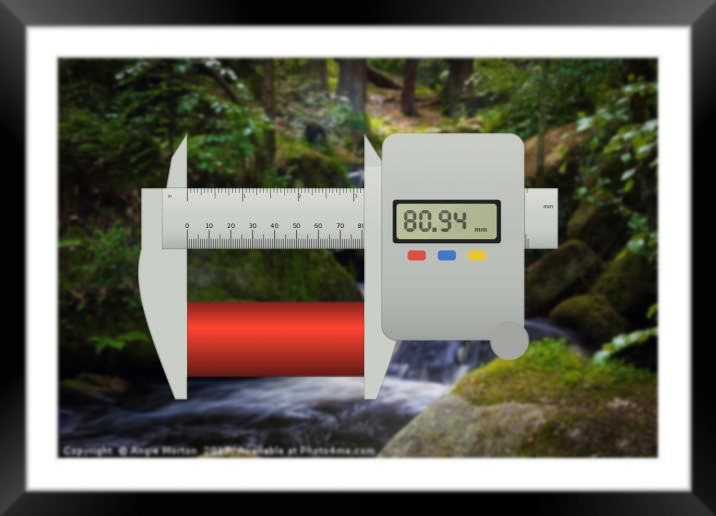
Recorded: 80.94 (mm)
